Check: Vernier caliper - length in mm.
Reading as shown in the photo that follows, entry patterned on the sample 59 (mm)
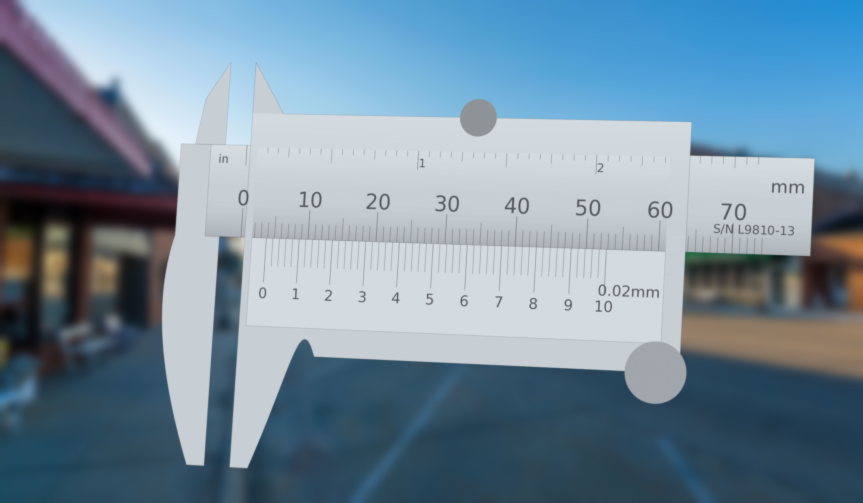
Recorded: 3.8 (mm)
